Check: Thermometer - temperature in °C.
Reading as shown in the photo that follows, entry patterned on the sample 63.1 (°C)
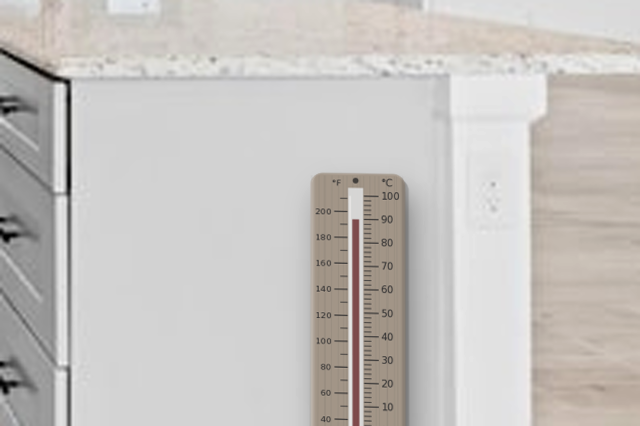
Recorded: 90 (°C)
